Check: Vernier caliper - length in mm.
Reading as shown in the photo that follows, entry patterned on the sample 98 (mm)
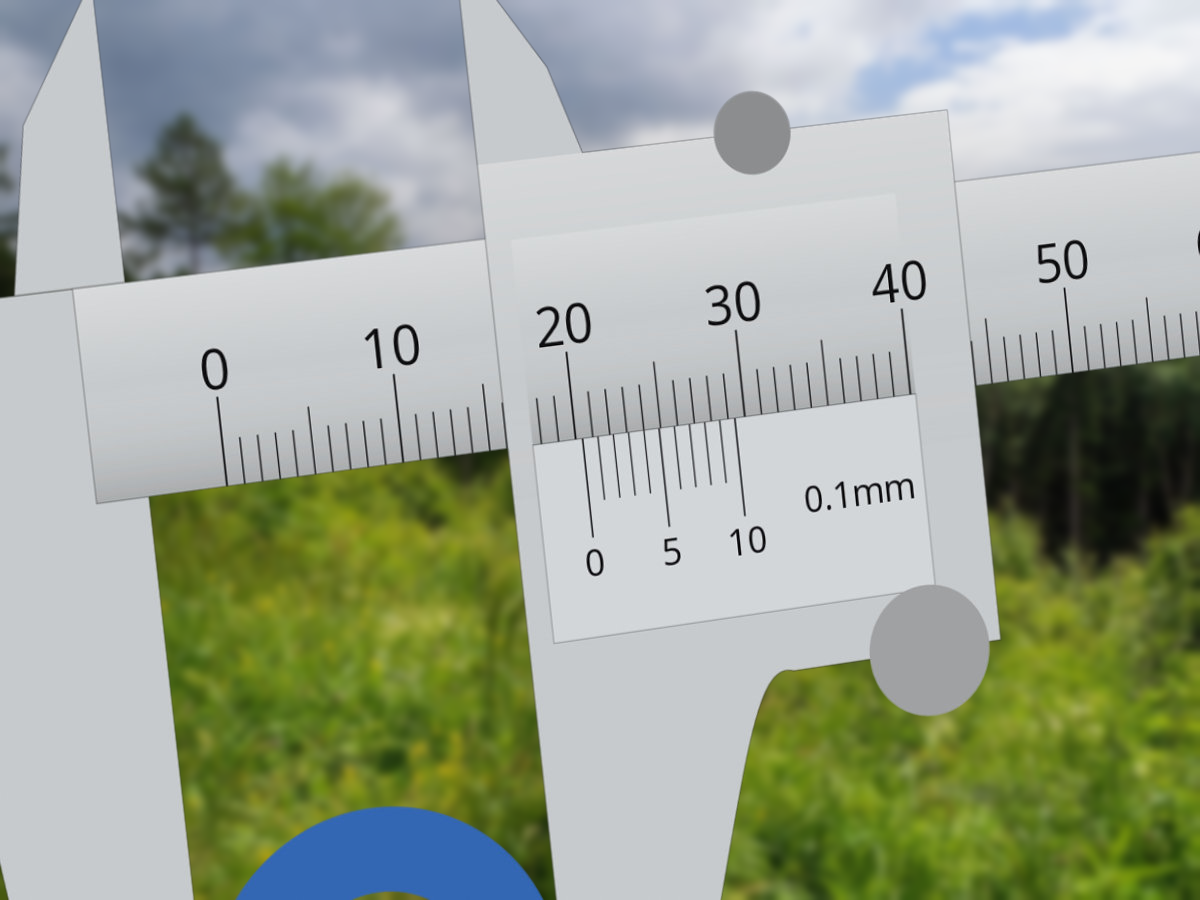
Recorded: 20.4 (mm)
